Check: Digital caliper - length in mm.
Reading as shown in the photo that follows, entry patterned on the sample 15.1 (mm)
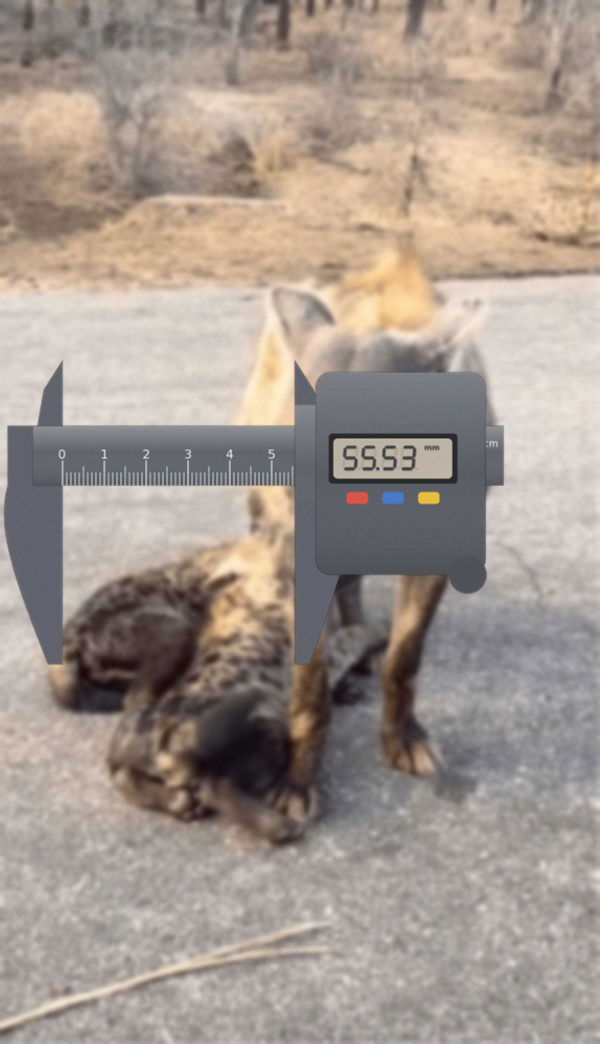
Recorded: 55.53 (mm)
